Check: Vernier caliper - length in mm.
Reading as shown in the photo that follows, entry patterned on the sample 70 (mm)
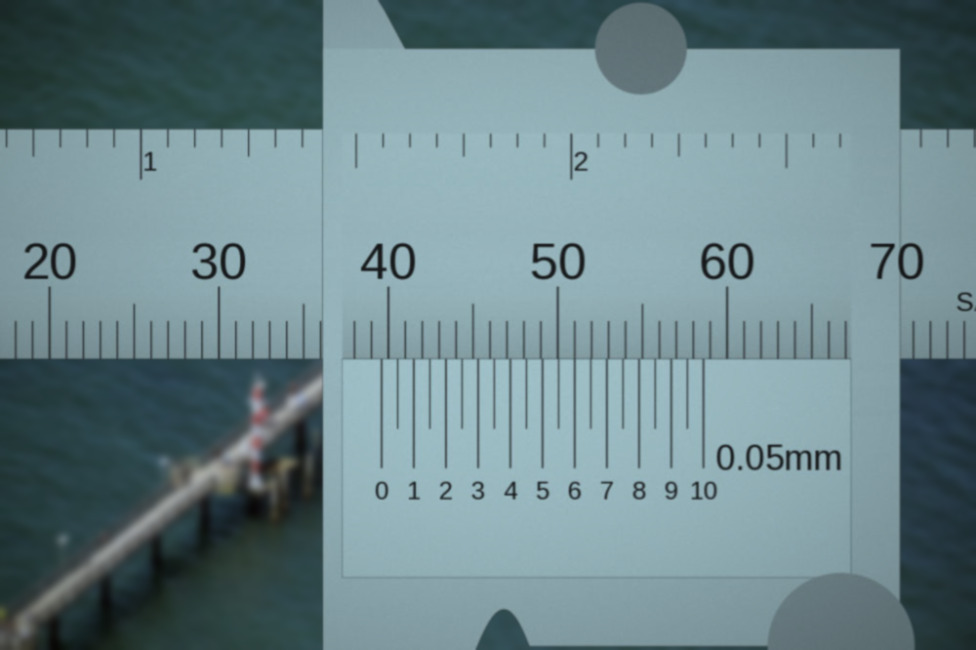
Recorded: 39.6 (mm)
